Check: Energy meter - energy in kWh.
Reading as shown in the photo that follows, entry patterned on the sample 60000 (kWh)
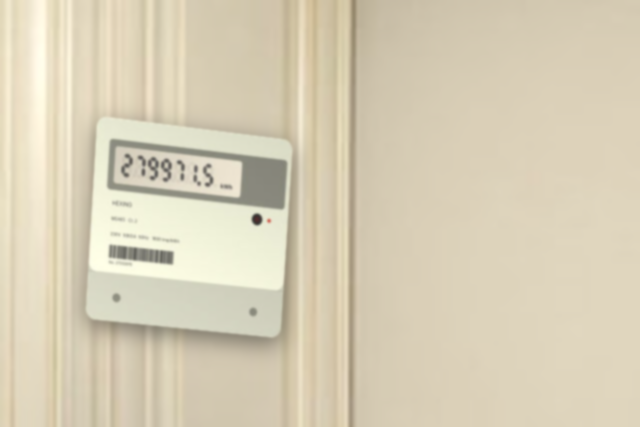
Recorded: 279971.5 (kWh)
